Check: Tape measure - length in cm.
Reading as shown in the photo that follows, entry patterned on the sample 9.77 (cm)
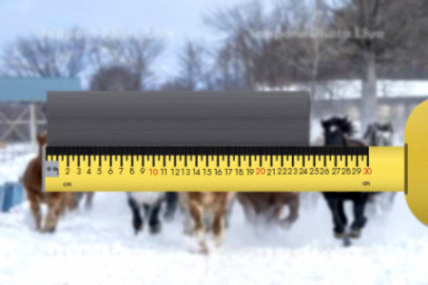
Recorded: 24.5 (cm)
